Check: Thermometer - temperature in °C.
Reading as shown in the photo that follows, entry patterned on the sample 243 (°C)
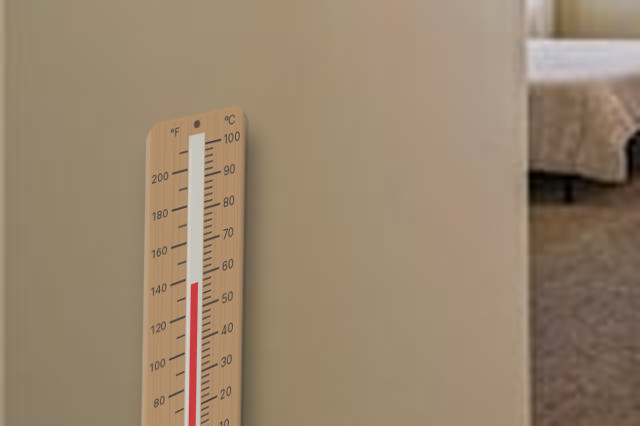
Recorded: 58 (°C)
